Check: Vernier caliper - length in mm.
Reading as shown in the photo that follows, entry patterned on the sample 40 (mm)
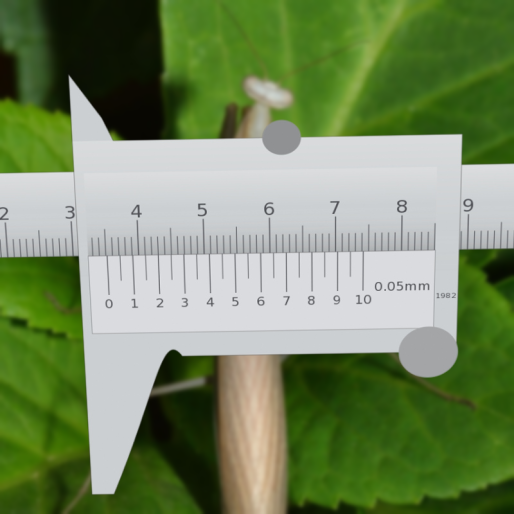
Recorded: 35.2 (mm)
